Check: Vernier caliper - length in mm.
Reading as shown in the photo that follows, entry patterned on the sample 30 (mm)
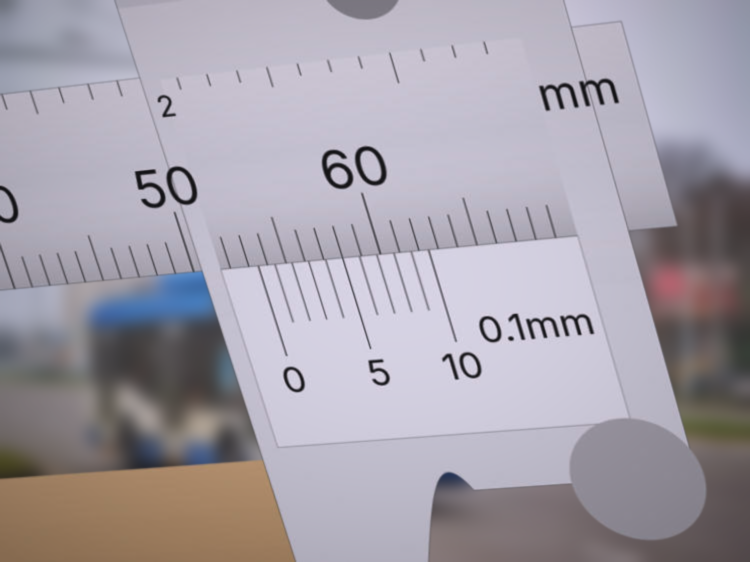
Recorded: 53.5 (mm)
